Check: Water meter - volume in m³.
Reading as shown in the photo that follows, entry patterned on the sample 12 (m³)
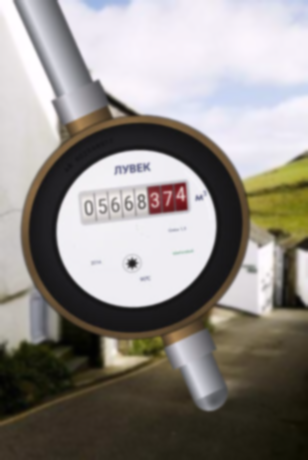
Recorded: 5668.374 (m³)
